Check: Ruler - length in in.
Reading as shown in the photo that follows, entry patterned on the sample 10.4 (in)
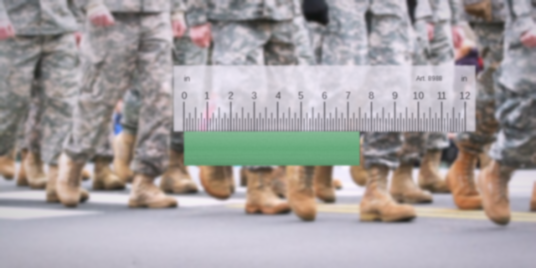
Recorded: 7.5 (in)
